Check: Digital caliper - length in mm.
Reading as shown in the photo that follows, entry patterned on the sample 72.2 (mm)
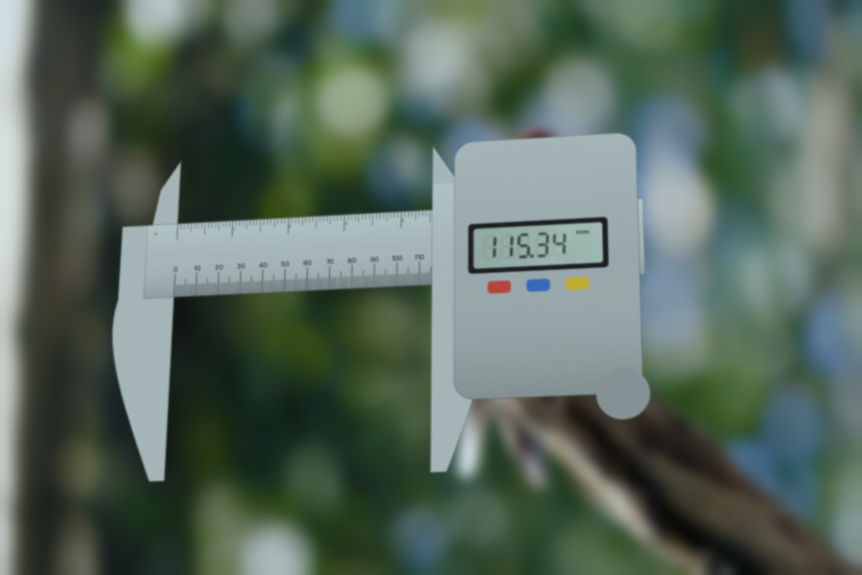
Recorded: 115.34 (mm)
